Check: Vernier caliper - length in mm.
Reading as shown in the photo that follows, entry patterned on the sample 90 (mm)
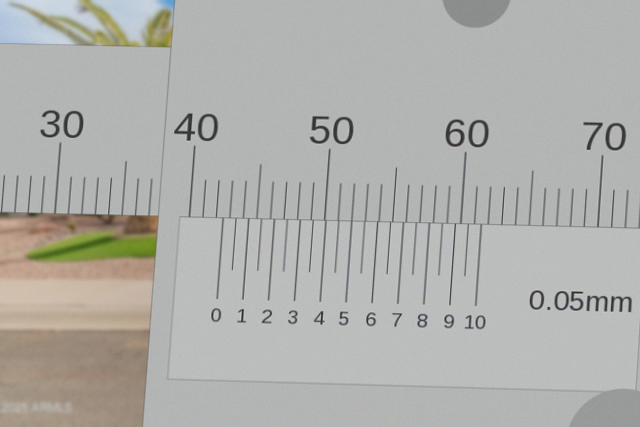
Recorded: 42.5 (mm)
